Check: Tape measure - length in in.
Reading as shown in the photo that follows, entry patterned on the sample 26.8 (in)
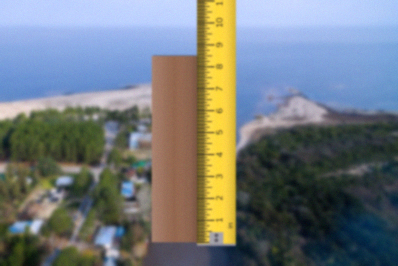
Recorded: 8.5 (in)
